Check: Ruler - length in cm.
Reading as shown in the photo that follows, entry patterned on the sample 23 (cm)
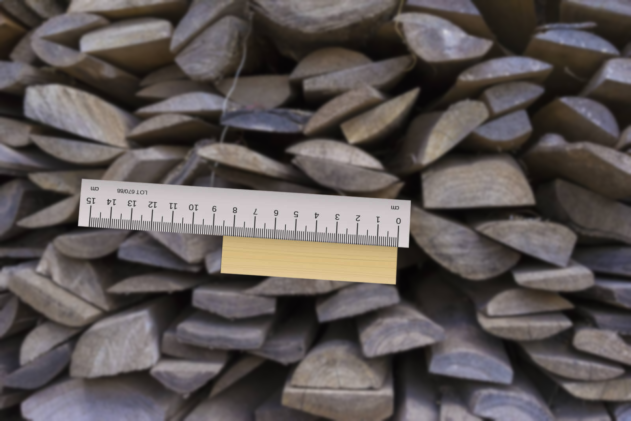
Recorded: 8.5 (cm)
